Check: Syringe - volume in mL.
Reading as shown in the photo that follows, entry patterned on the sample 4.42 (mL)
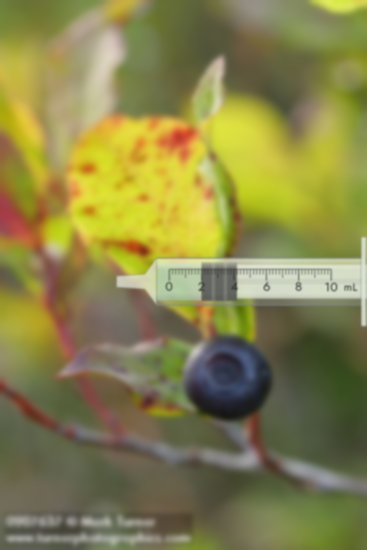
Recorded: 2 (mL)
